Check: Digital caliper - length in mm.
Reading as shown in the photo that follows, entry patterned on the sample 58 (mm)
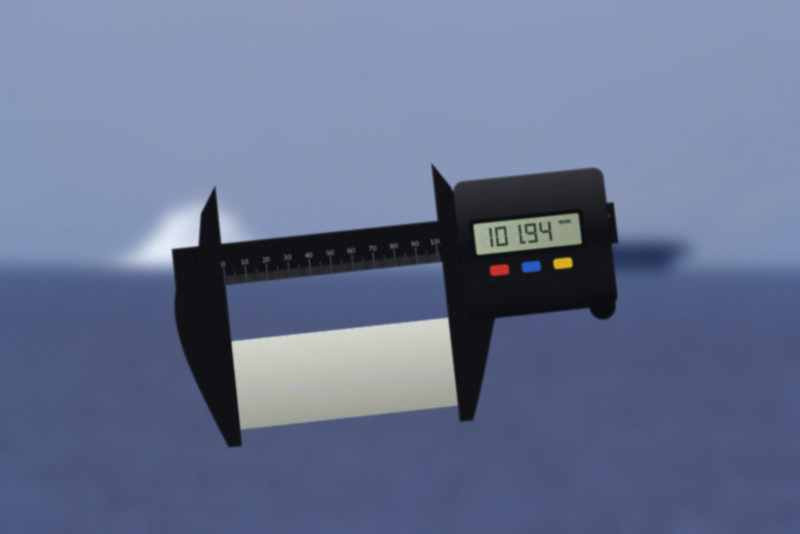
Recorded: 101.94 (mm)
